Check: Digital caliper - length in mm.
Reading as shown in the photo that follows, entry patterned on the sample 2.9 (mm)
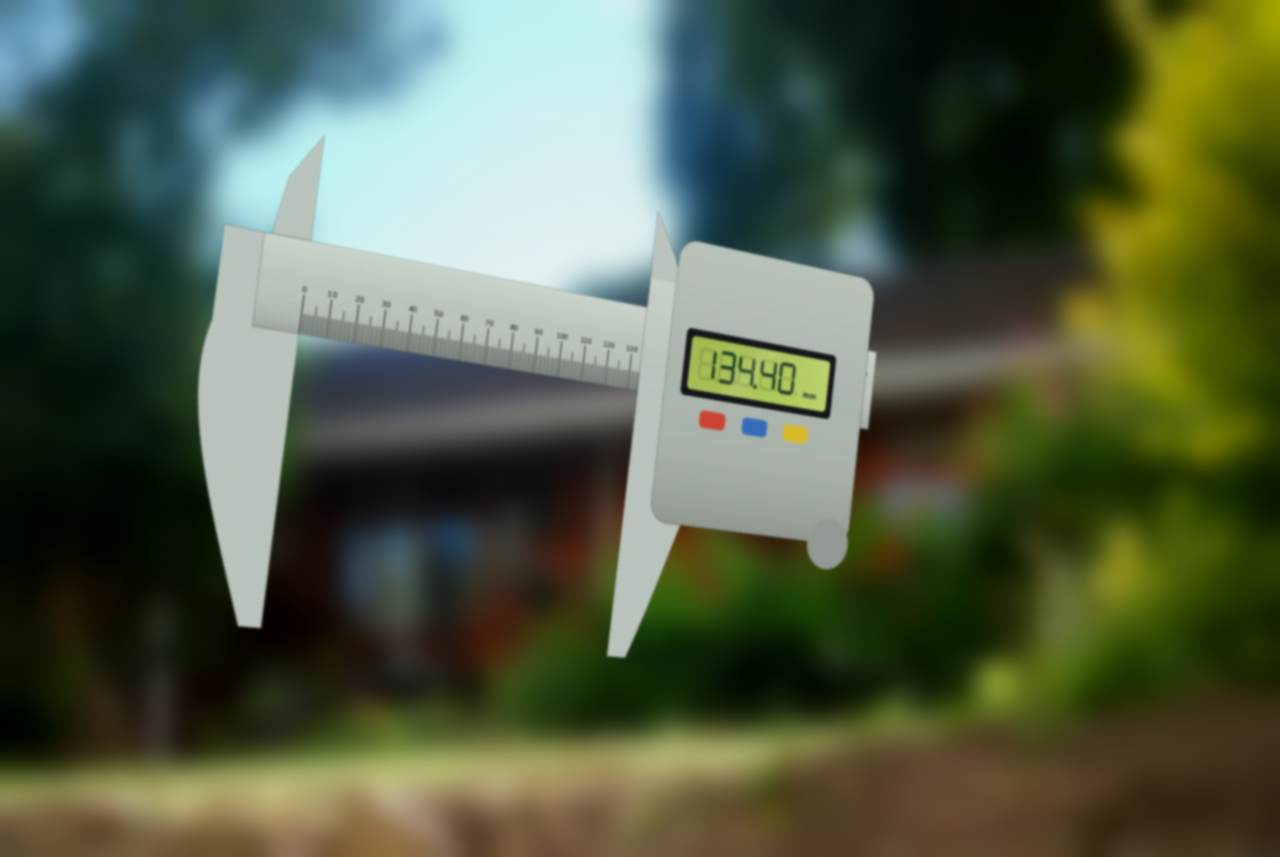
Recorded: 134.40 (mm)
